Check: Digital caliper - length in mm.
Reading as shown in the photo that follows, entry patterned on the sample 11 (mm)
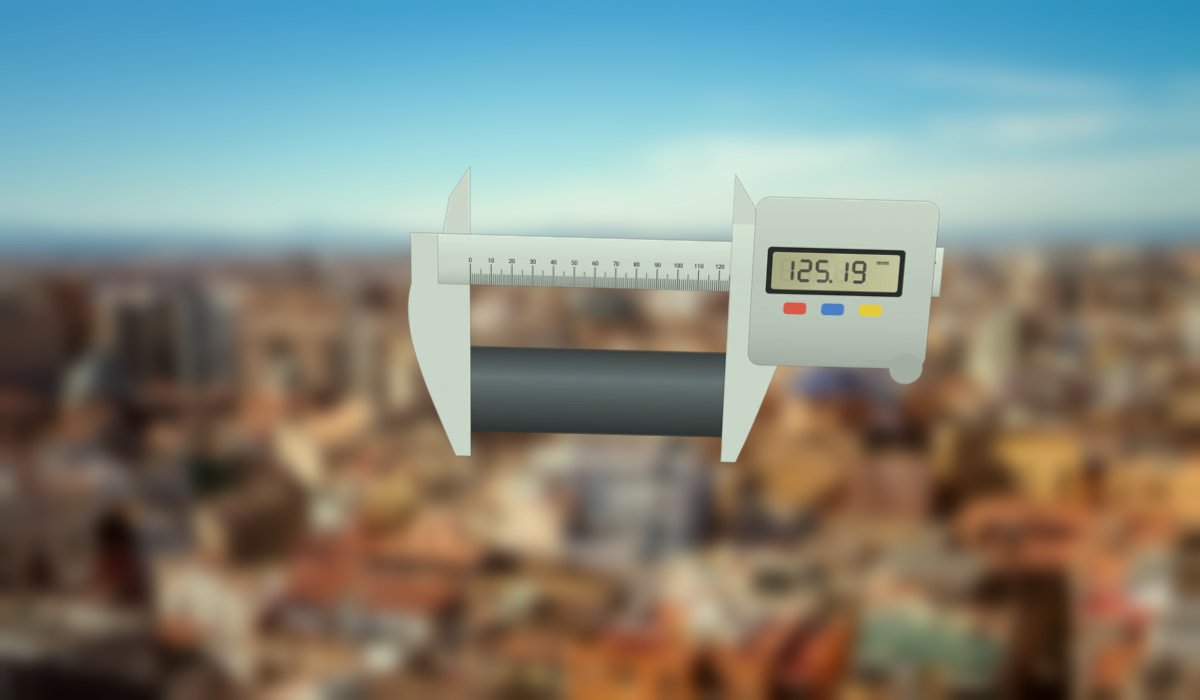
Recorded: 125.19 (mm)
